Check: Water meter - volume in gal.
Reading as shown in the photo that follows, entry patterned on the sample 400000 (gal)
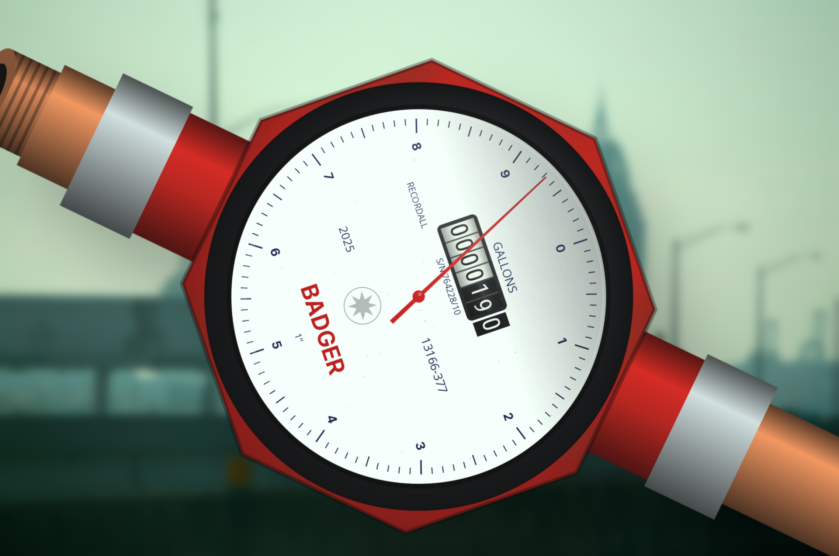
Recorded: 189.3 (gal)
